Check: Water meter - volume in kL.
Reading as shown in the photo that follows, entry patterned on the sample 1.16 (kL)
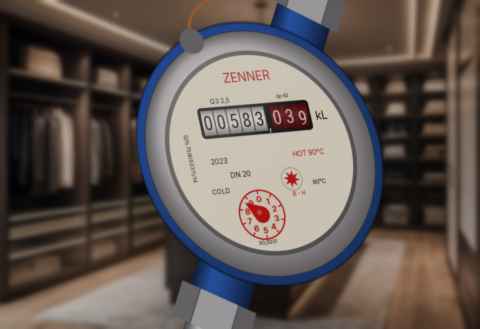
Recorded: 583.0388 (kL)
